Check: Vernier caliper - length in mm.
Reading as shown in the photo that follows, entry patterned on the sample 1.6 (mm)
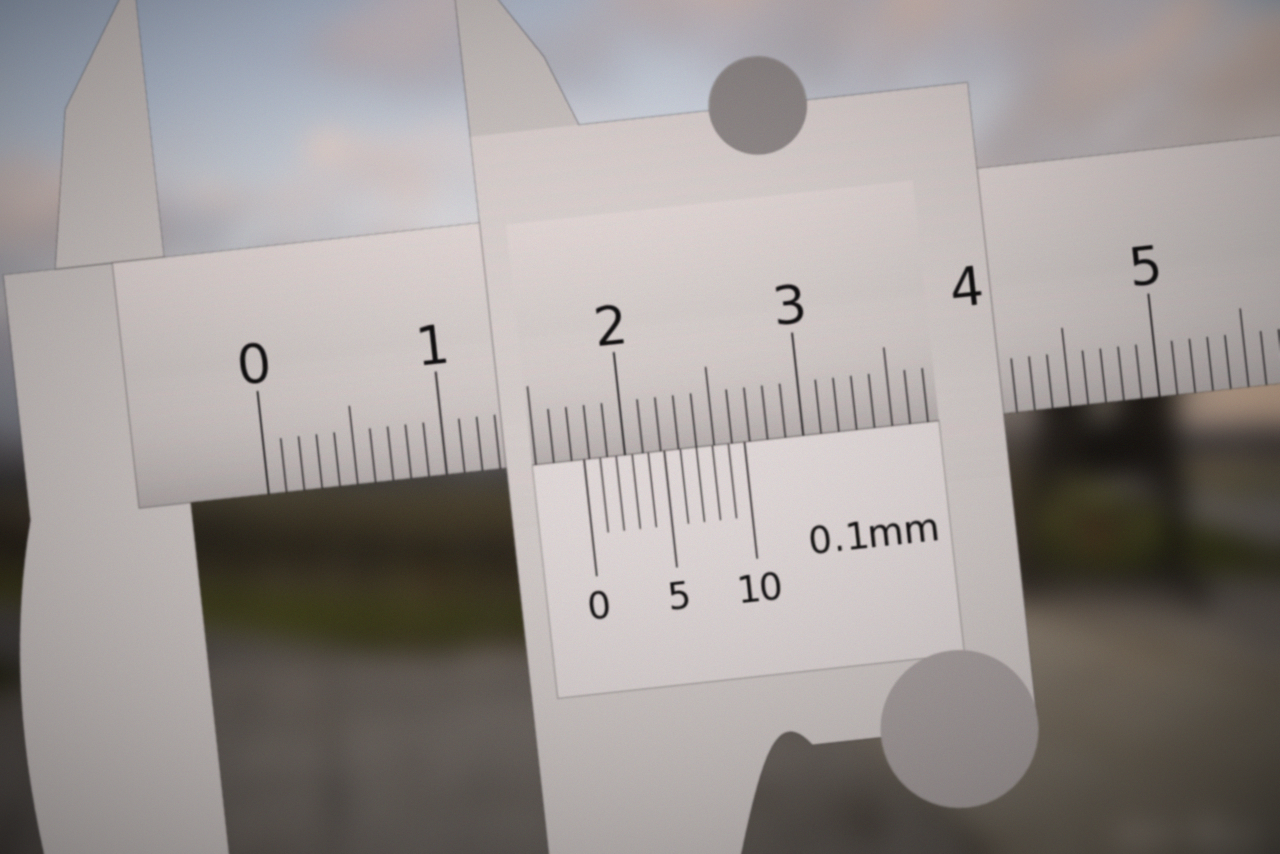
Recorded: 17.7 (mm)
